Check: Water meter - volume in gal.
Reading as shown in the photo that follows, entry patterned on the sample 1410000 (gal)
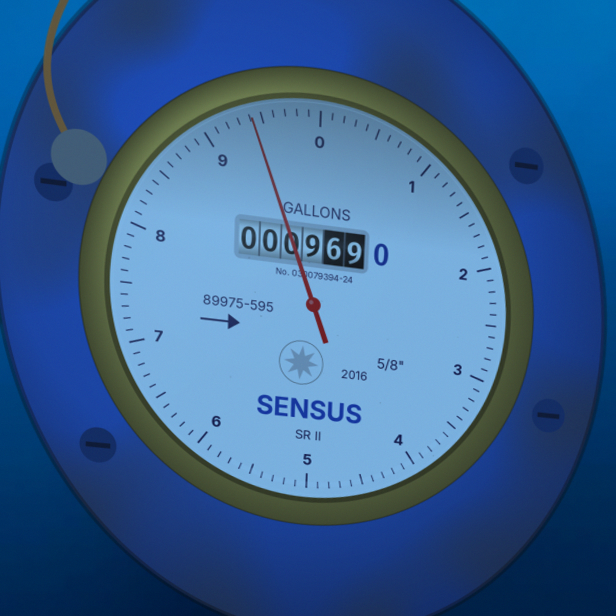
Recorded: 9689.4 (gal)
